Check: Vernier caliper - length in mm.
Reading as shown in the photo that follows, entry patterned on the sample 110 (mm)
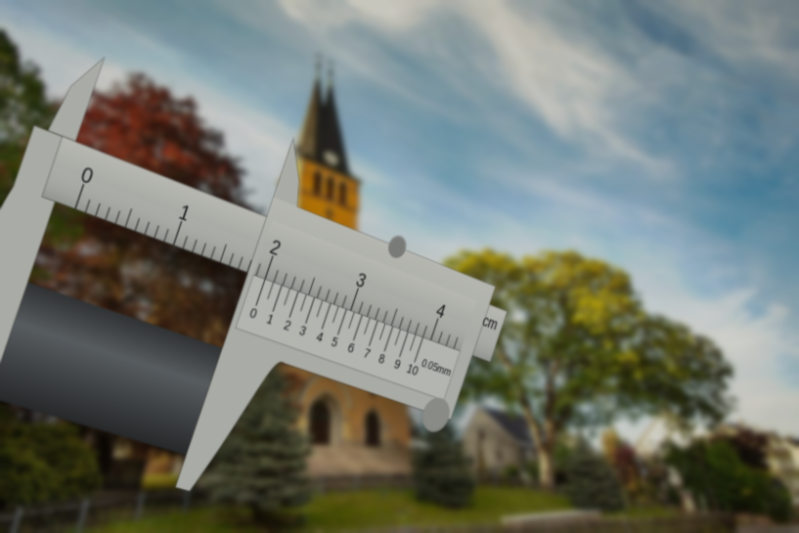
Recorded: 20.0 (mm)
